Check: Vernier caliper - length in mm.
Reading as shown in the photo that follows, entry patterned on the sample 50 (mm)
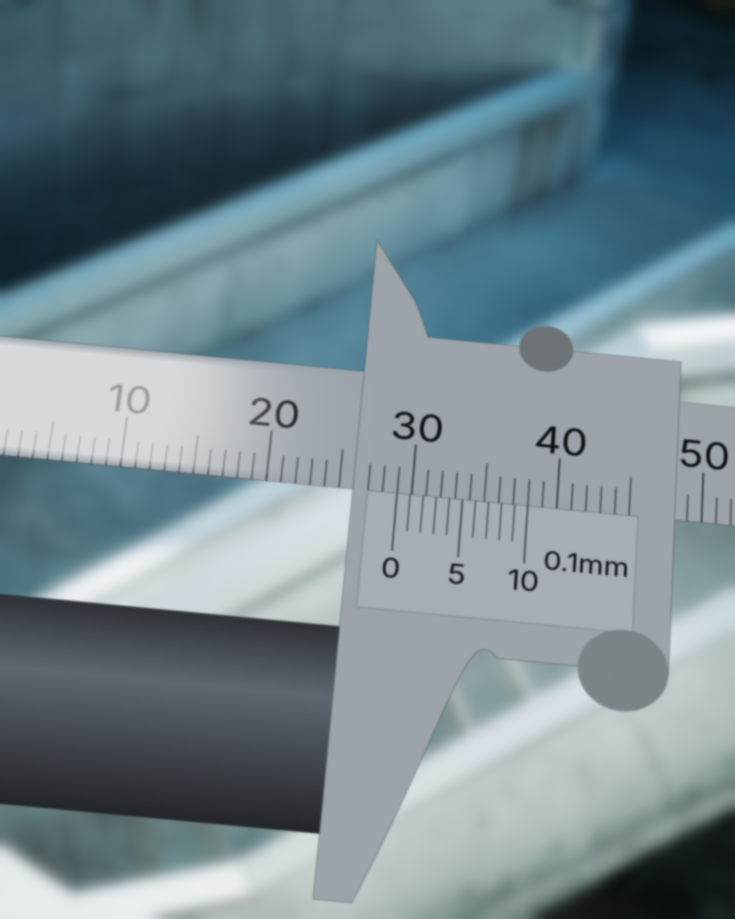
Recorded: 29.0 (mm)
